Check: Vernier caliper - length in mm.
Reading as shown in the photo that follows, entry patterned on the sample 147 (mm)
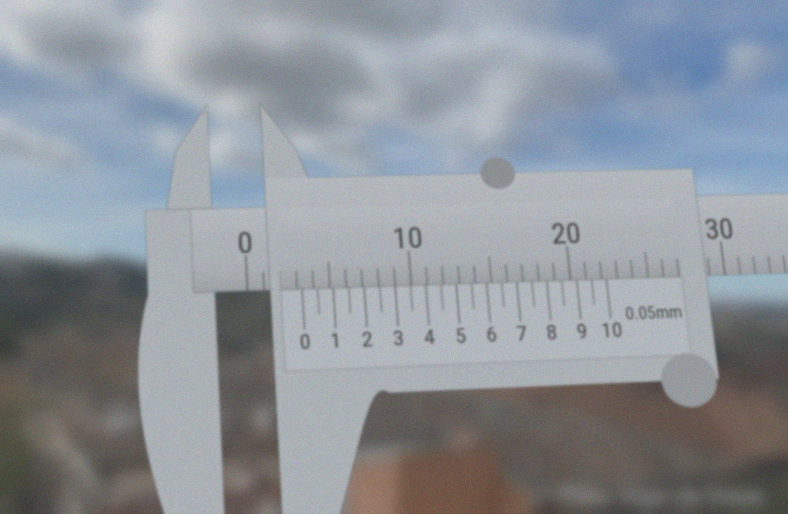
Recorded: 3.3 (mm)
